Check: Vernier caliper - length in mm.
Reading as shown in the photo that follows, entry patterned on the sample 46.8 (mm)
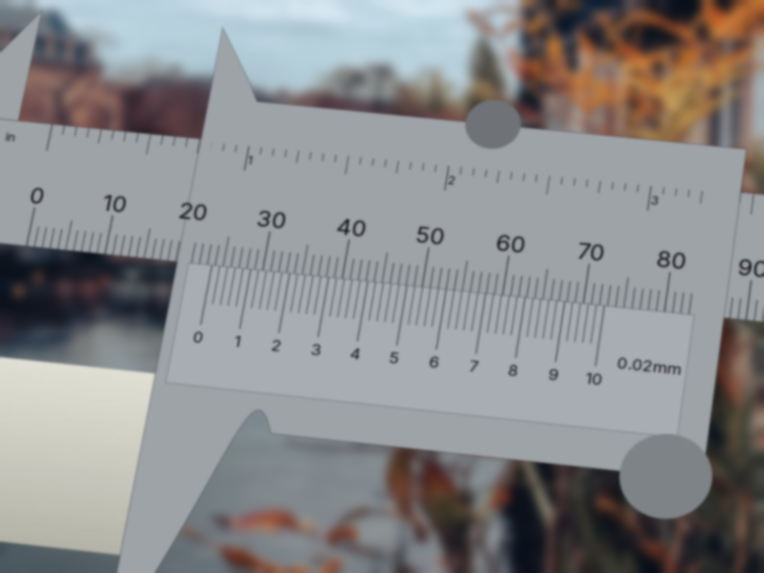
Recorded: 23.6 (mm)
